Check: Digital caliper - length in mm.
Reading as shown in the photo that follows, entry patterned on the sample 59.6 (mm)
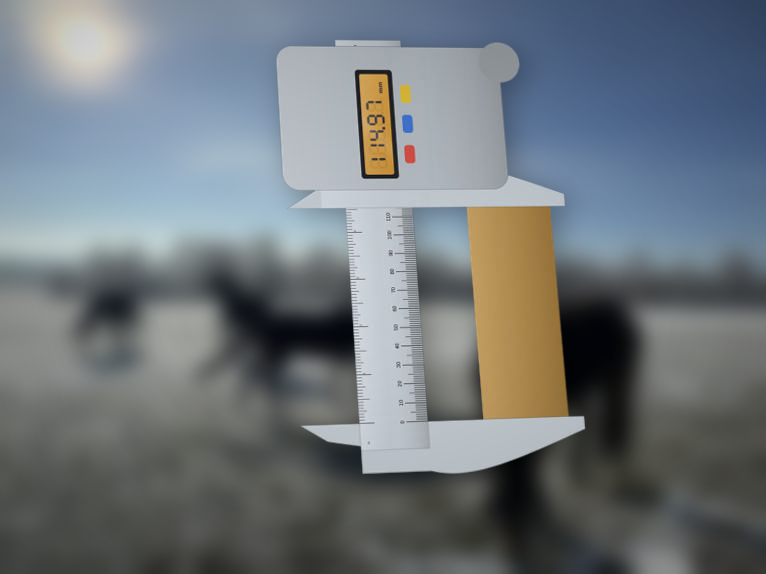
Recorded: 114.97 (mm)
